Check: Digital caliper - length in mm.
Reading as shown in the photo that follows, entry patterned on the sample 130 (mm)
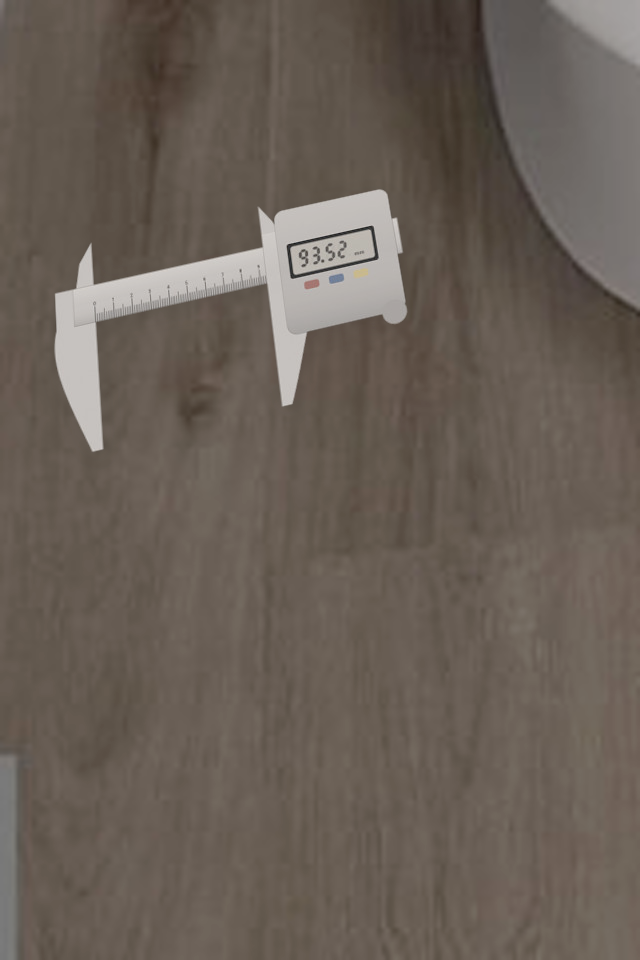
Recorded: 93.52 (mm)
